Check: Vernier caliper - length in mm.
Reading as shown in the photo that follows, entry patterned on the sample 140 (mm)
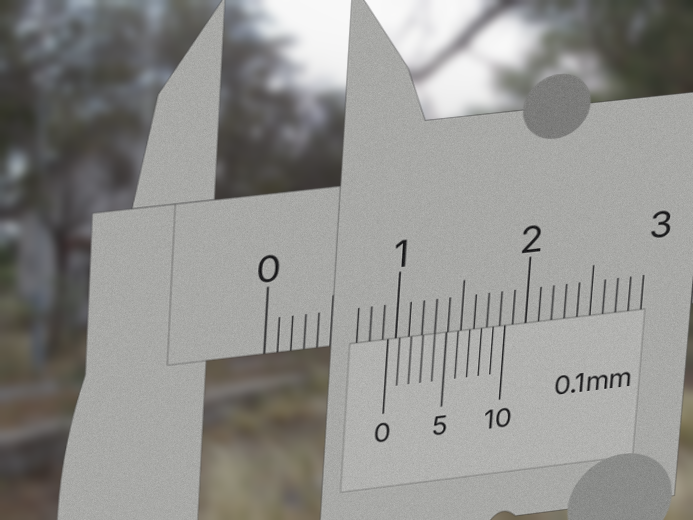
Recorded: 9.4 (mm)
